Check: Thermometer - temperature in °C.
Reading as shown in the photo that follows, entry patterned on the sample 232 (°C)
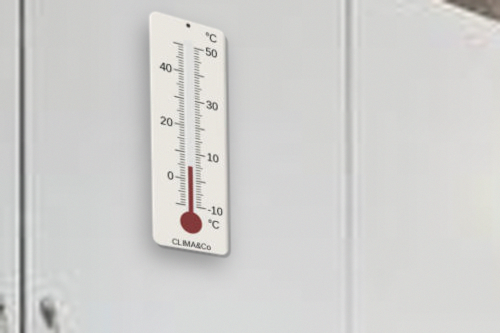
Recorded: 5 (°C)
